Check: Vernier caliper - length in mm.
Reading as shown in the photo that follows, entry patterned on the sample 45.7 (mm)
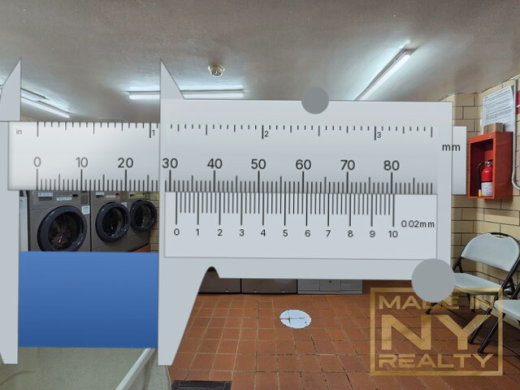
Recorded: 31.5 (mm)
